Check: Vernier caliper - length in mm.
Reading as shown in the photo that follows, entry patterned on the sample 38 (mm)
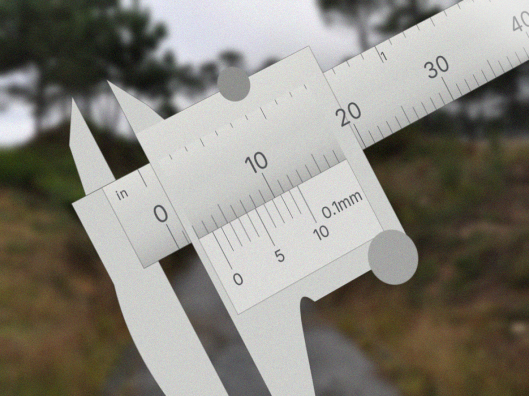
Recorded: 3.4 (mm)
